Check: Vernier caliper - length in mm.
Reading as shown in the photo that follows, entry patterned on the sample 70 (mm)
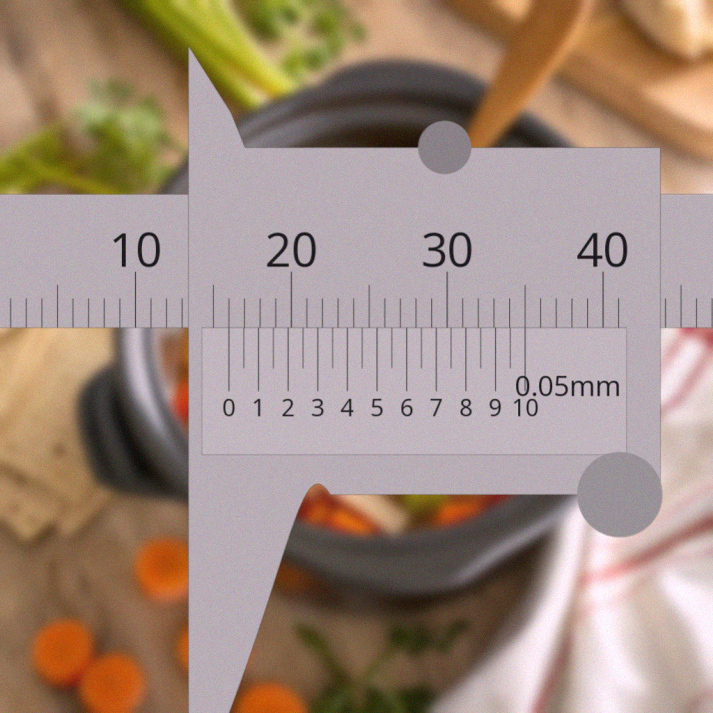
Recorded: 16.0 (mm)
